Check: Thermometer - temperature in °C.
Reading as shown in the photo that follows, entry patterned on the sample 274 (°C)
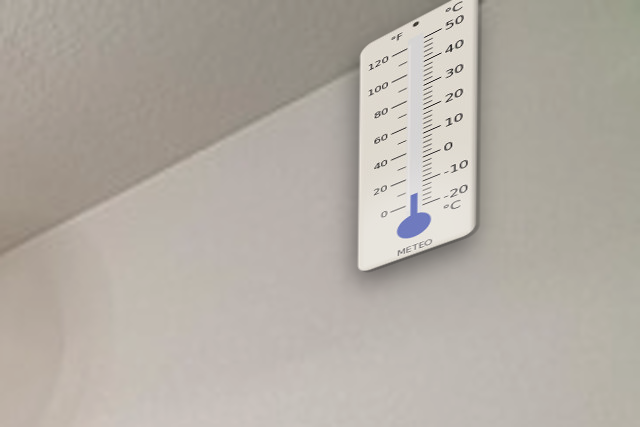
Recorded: -14 (°C)
